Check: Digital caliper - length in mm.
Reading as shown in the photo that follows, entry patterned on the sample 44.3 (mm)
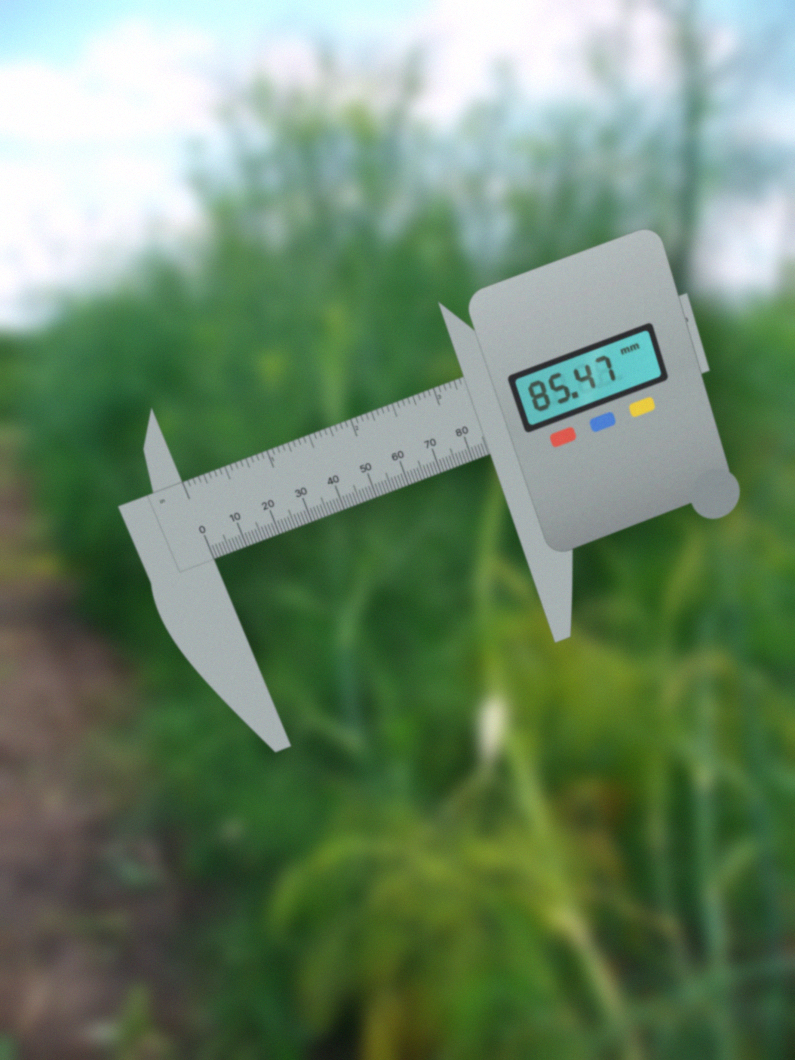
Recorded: 85.47 (mm)
